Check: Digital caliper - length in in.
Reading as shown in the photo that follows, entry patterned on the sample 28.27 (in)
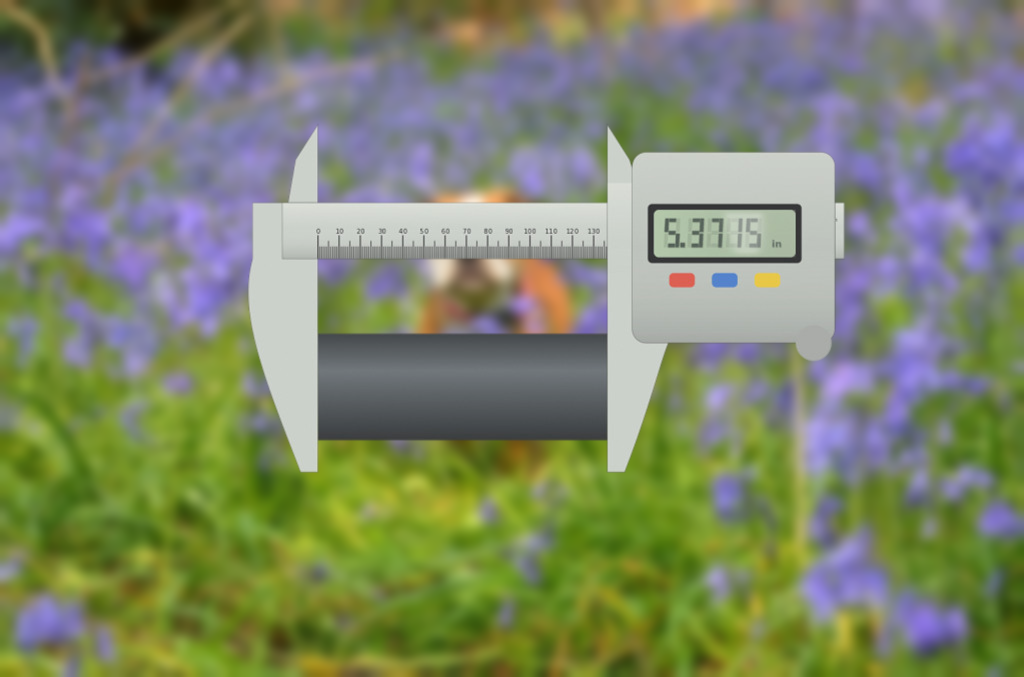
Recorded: 5.3715 (in)
